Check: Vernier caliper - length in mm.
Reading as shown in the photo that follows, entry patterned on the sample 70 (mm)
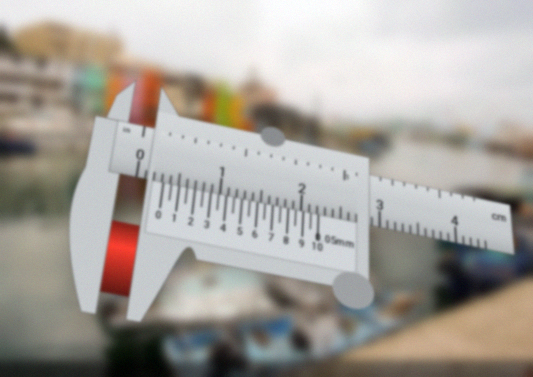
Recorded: 3.2 (mm)
